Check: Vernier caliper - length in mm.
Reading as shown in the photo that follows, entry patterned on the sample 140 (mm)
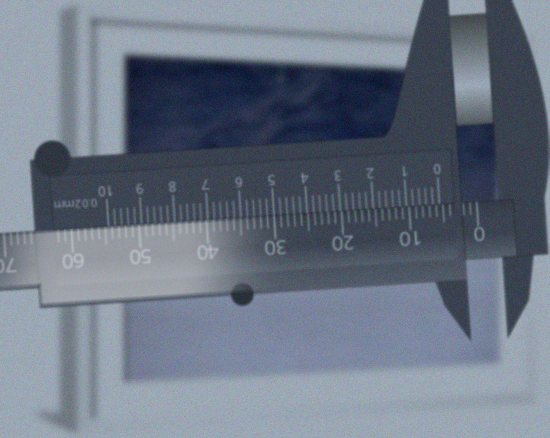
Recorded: 5.5 (mm)
